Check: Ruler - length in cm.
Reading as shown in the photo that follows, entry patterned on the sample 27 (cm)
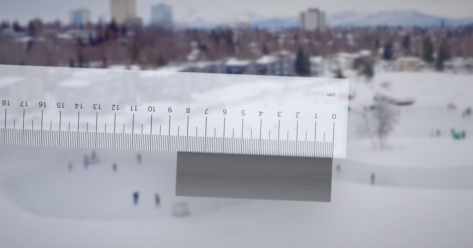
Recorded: 8.5 (cm)
